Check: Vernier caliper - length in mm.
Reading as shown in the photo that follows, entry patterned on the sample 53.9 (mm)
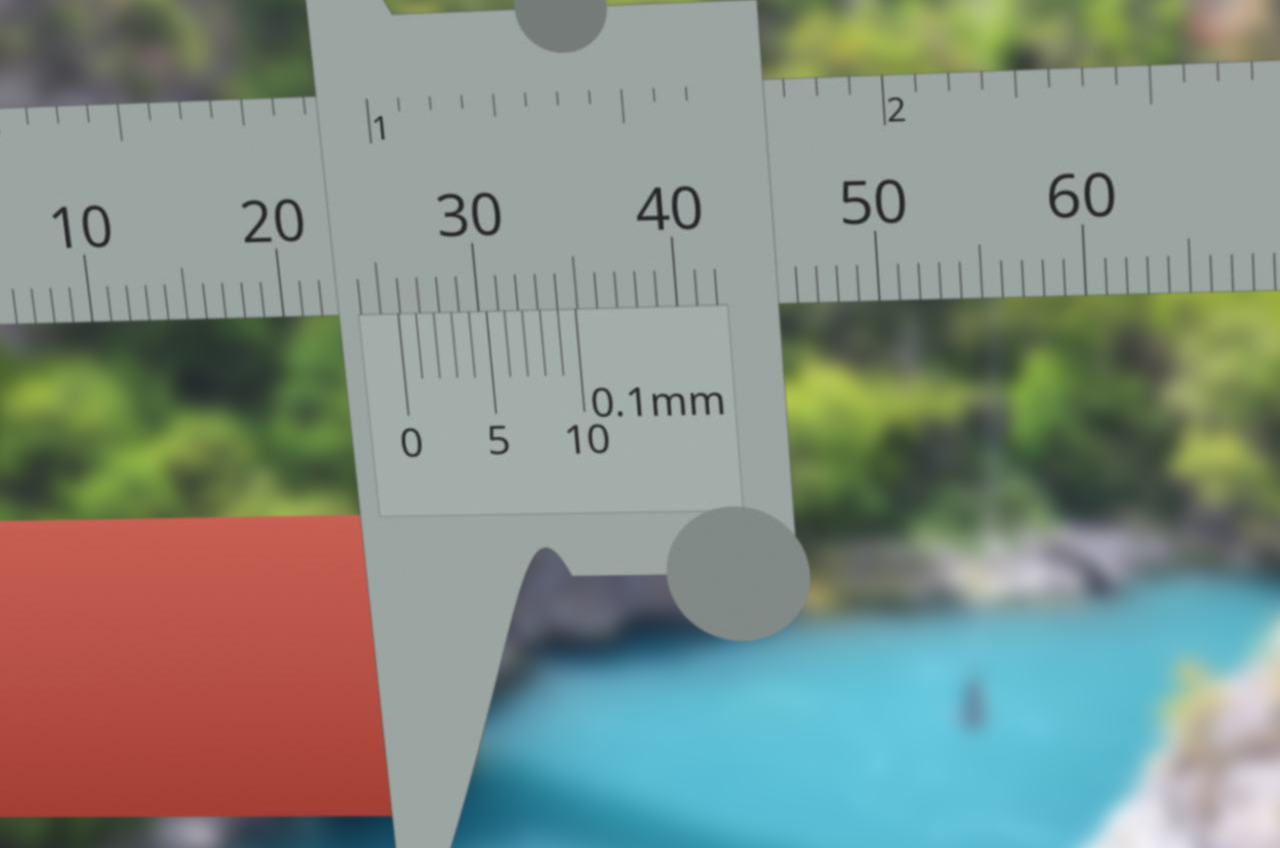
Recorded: 25.9 (mm)
